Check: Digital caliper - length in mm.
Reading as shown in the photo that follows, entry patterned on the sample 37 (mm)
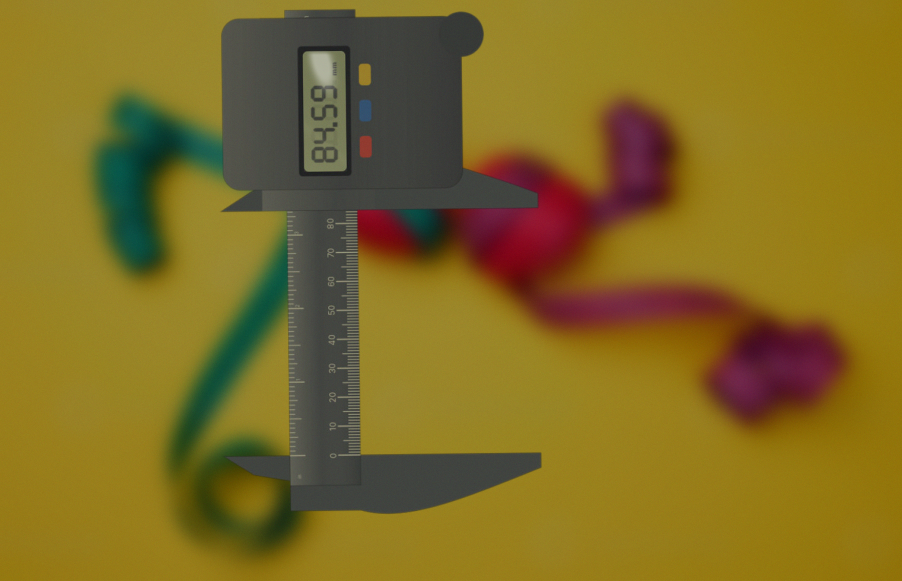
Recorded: 84.59 (mm)
